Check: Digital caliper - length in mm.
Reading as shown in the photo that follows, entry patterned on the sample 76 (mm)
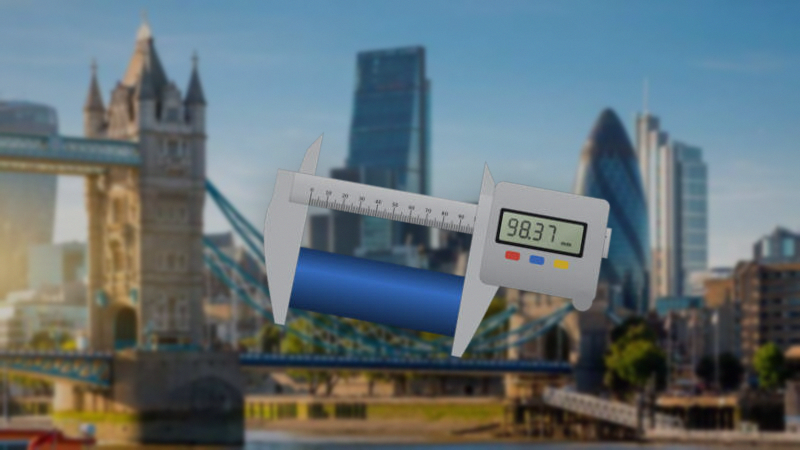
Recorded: 98.37 (mm)
